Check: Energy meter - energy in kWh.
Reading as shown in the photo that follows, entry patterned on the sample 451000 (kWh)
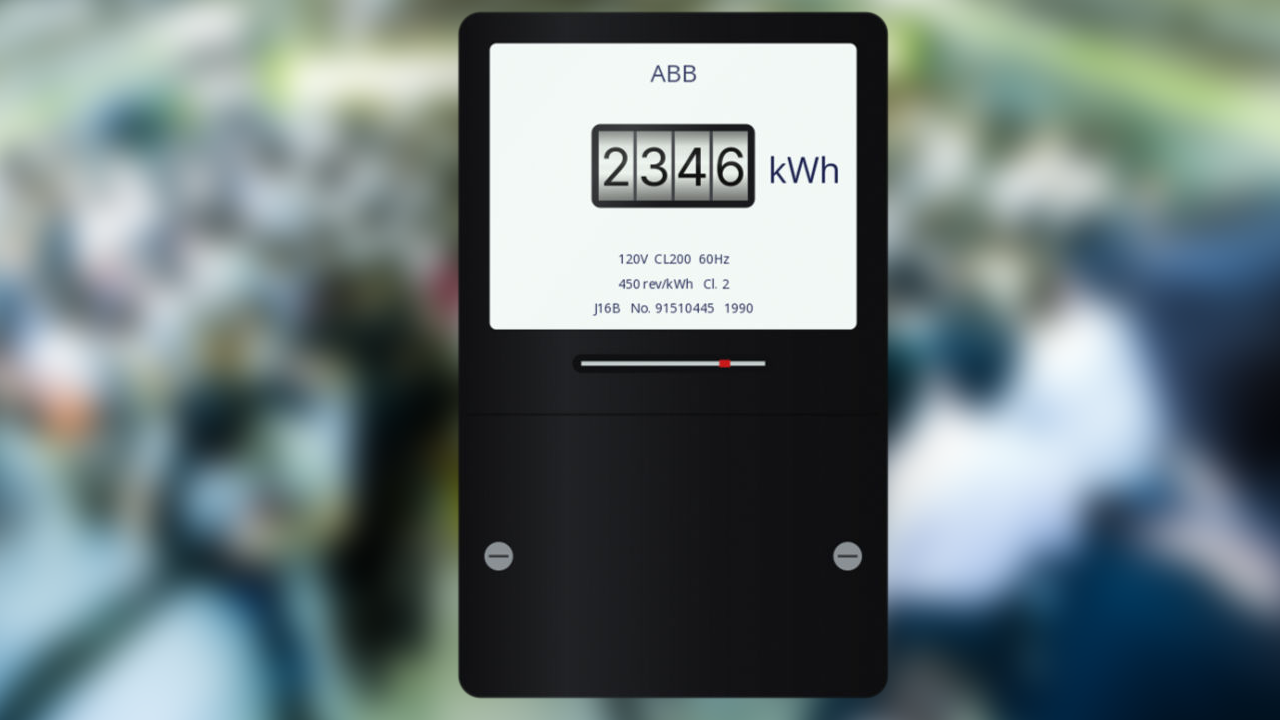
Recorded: 2346 (kWh)
